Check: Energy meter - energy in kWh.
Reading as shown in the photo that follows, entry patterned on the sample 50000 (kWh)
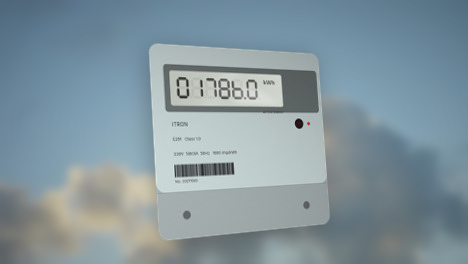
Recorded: 1786.0 (kWh)
